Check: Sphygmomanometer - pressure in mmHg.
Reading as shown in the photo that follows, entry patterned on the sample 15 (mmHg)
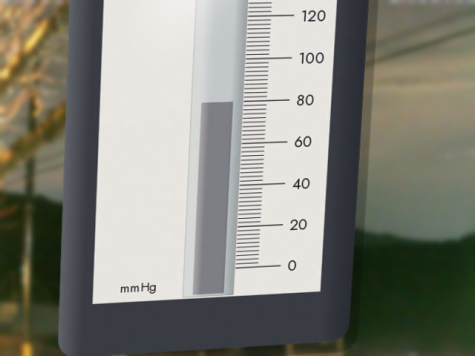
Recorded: 80 (mmHg)
